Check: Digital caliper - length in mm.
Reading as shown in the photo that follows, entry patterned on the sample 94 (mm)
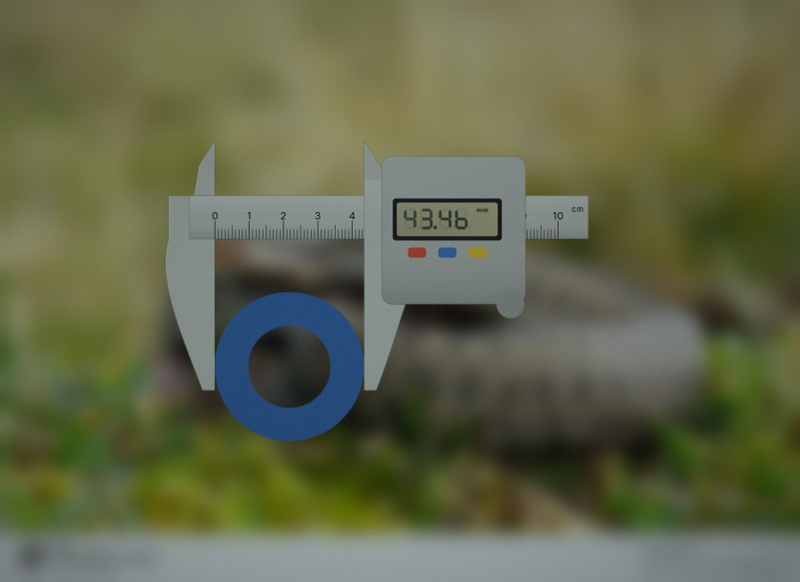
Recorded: 43.46 (mm)
